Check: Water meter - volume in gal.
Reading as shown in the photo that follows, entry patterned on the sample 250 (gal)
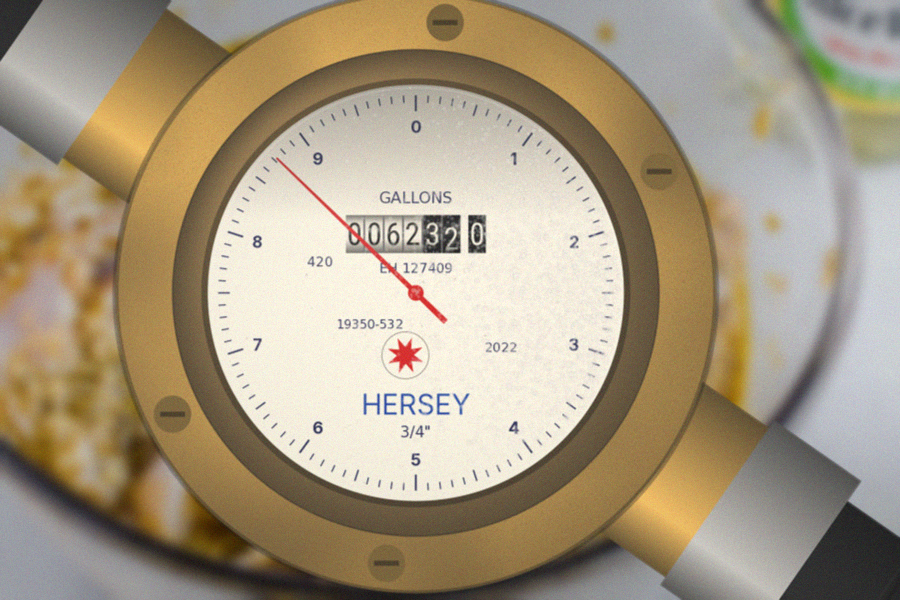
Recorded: 62318.7 (gal)
